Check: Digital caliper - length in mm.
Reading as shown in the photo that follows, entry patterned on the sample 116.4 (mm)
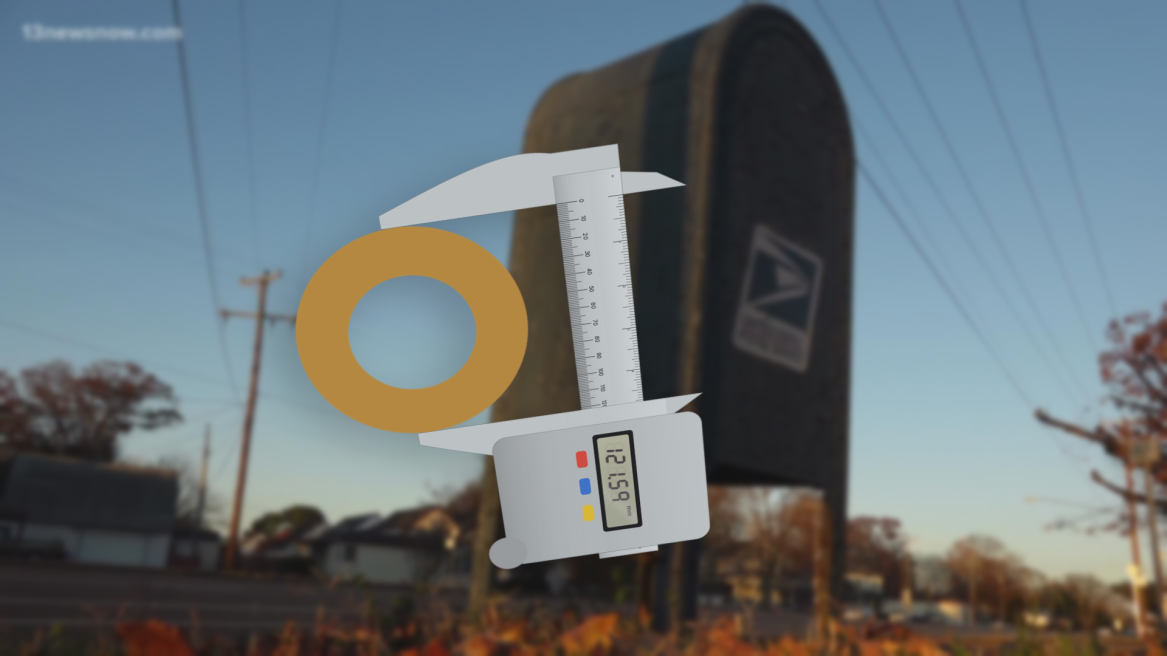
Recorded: 121.59 (mm)
